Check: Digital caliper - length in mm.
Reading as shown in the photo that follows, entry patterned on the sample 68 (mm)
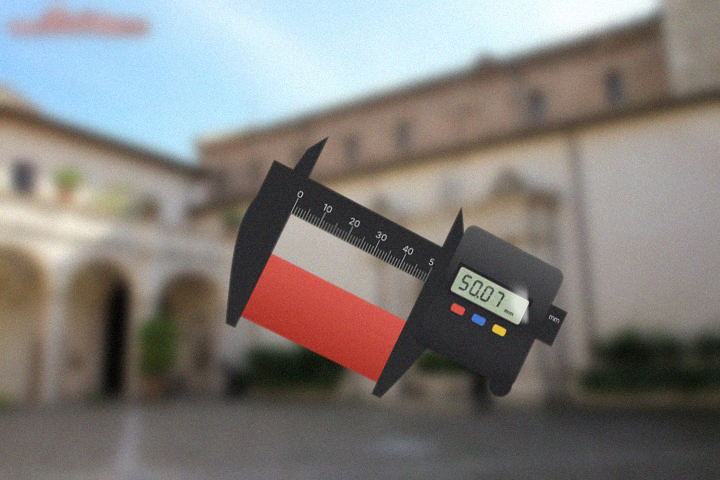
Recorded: 50.07 (mm)
